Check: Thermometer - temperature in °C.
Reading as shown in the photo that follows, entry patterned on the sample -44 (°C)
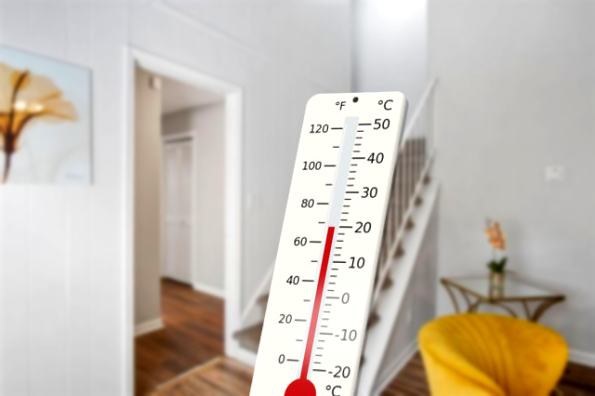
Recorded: 20 (°C)
